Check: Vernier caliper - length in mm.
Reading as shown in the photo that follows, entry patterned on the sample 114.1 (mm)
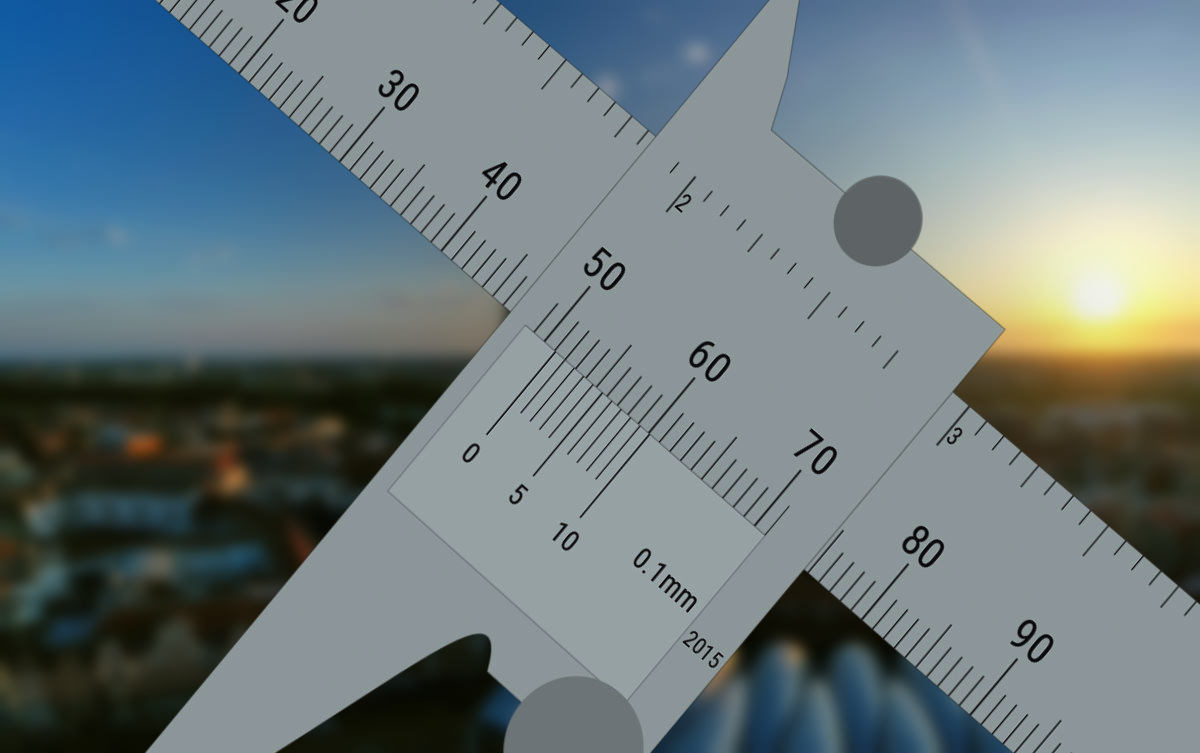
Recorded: 51.1 (mm)
